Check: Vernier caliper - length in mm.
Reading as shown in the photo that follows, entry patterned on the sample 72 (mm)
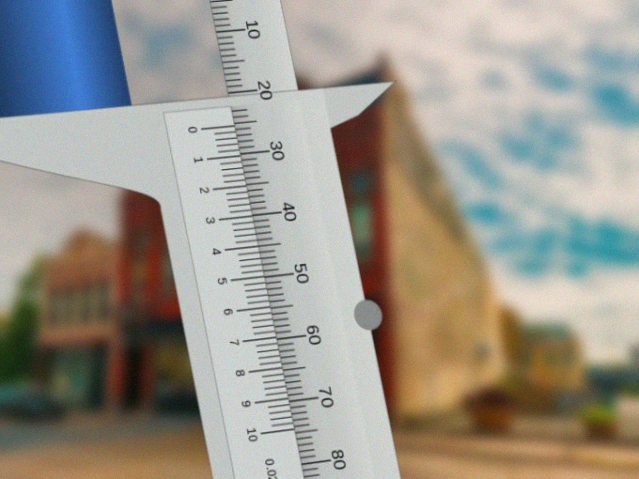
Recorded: 25.4 (mm)
